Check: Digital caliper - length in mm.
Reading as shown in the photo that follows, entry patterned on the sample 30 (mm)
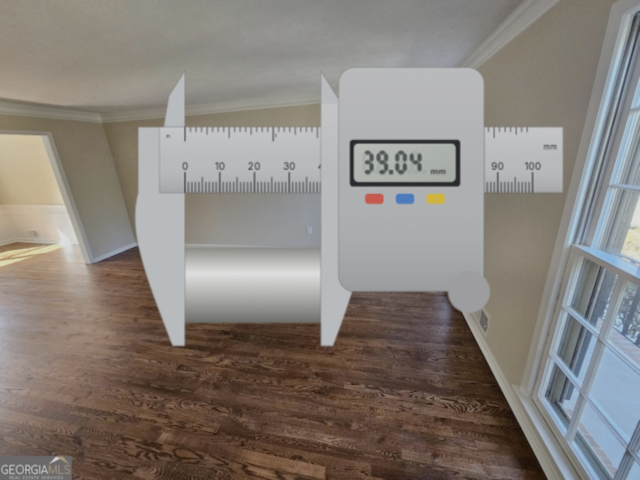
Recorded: 39.04 (mm)
